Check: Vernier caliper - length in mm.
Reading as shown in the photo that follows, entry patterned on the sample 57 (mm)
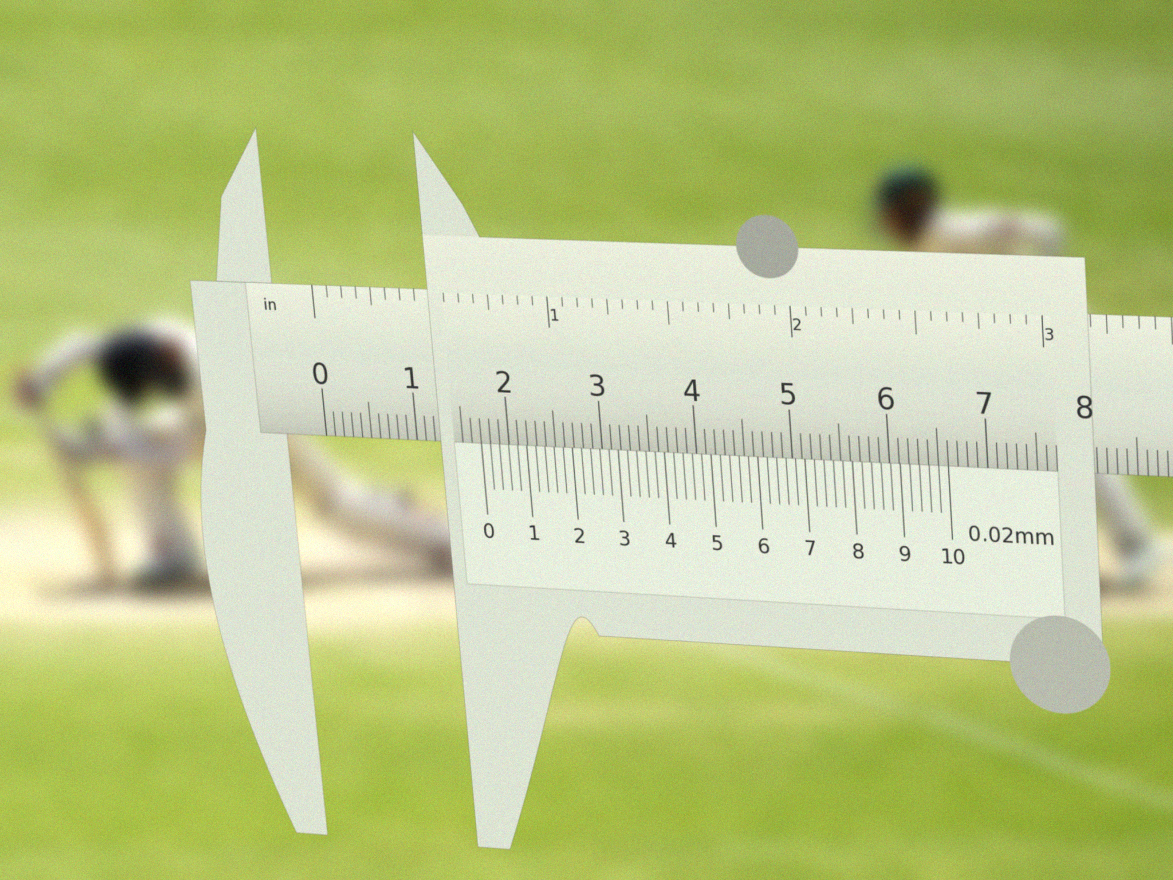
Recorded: 17.0 (mm)
